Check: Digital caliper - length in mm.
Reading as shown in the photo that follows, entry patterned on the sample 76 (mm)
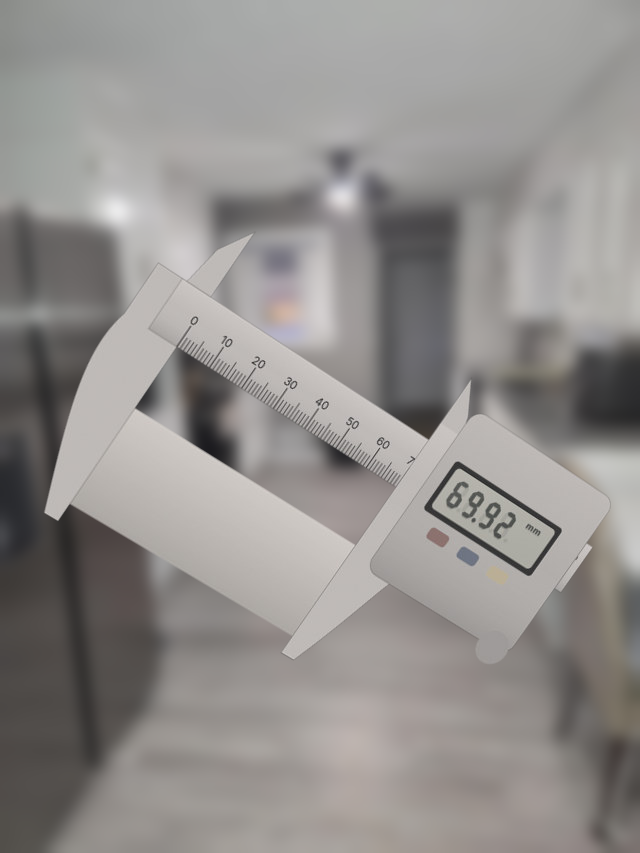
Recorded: 69.92 (mm)
